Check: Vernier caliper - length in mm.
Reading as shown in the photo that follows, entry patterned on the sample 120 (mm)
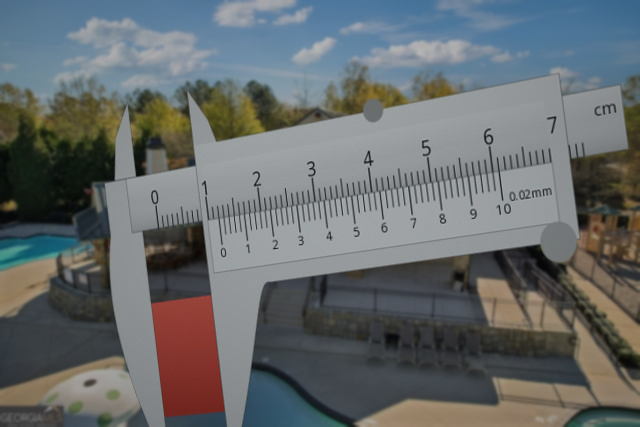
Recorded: 12.0 (mm)
